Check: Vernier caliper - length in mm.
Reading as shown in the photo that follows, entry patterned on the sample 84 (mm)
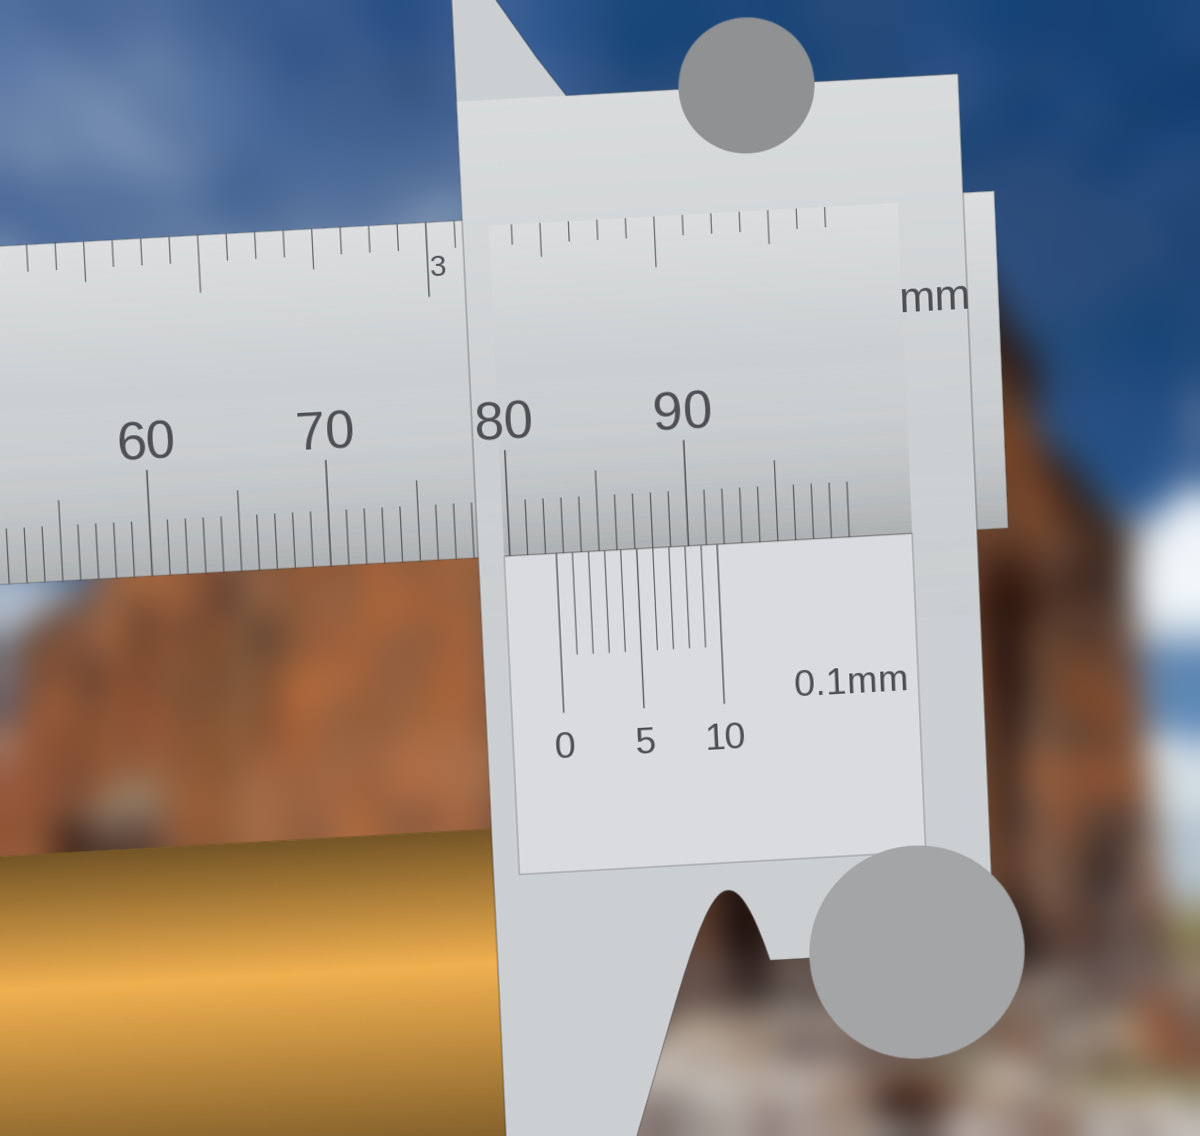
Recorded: 82.6 (mm)
